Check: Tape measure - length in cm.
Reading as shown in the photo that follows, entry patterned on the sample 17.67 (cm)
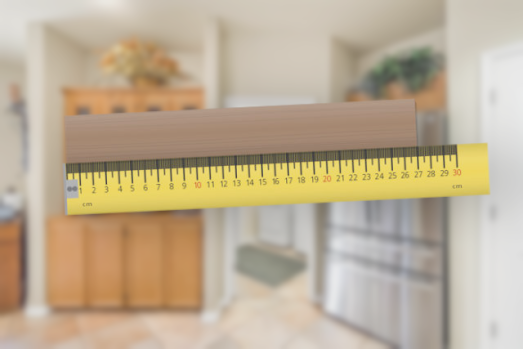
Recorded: 27 (cm)
